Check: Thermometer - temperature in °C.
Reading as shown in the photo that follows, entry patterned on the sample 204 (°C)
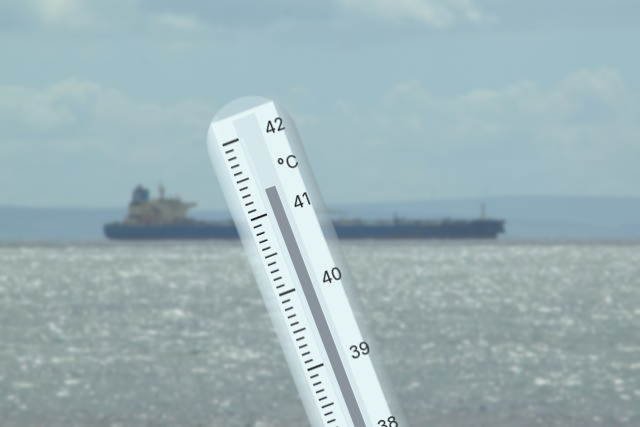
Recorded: 41.3 (°C)
